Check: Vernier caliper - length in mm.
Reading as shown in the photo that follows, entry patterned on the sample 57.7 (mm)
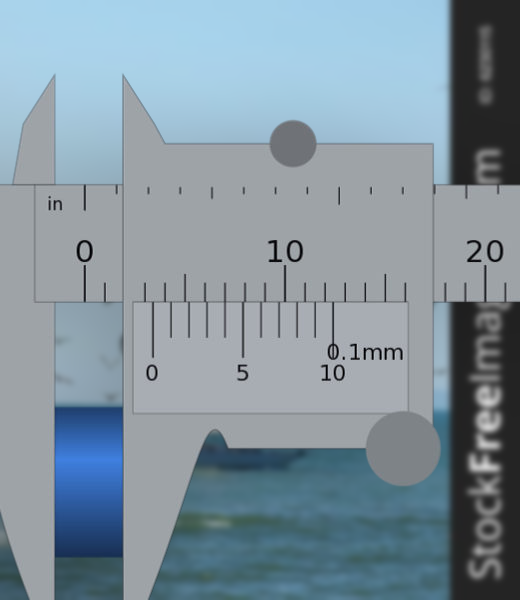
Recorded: 3.4 (mm)
